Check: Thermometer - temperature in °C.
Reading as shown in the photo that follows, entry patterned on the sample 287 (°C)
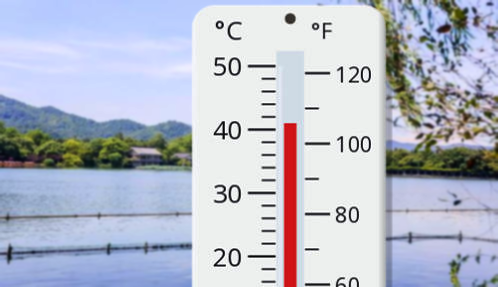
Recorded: 41 (°C)
